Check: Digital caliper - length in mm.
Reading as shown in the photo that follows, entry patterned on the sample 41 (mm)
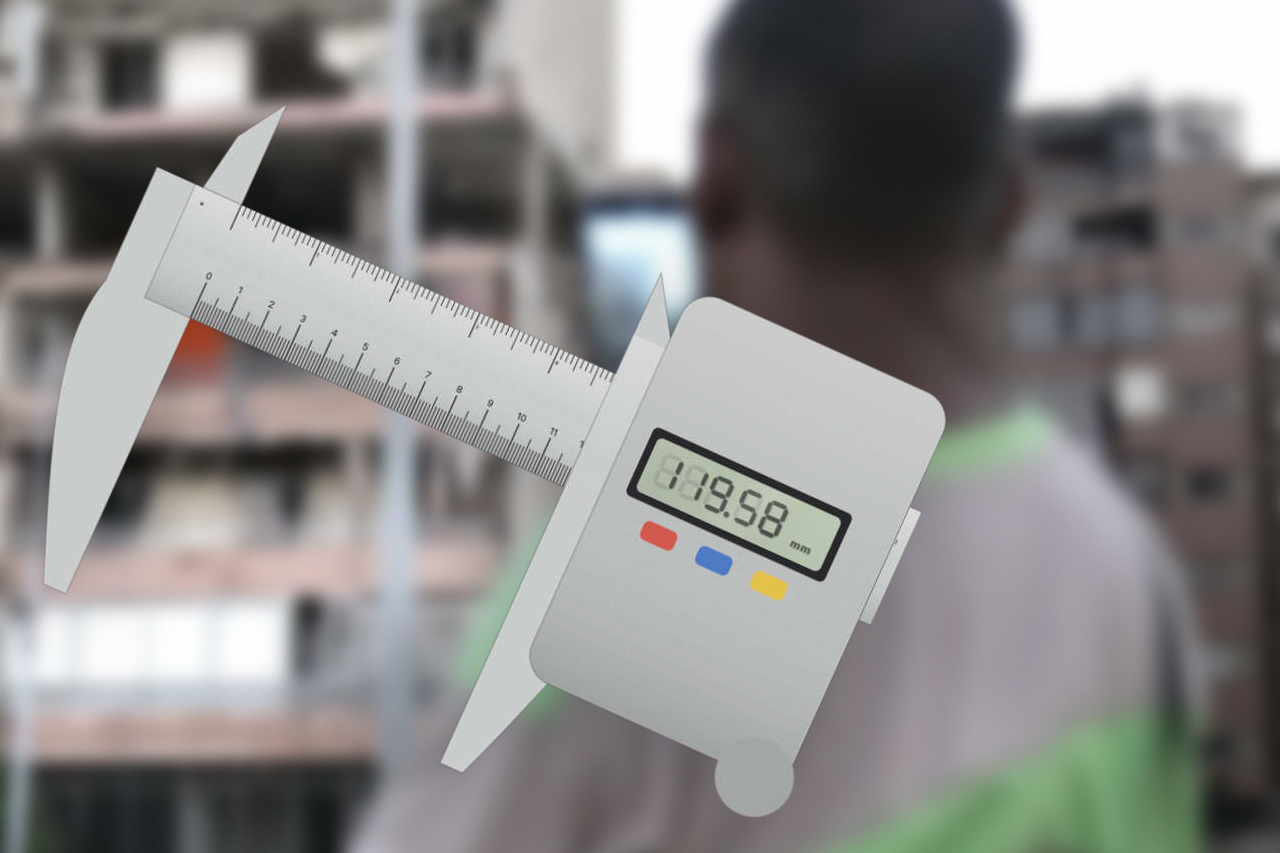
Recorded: 119.58 (mm)
